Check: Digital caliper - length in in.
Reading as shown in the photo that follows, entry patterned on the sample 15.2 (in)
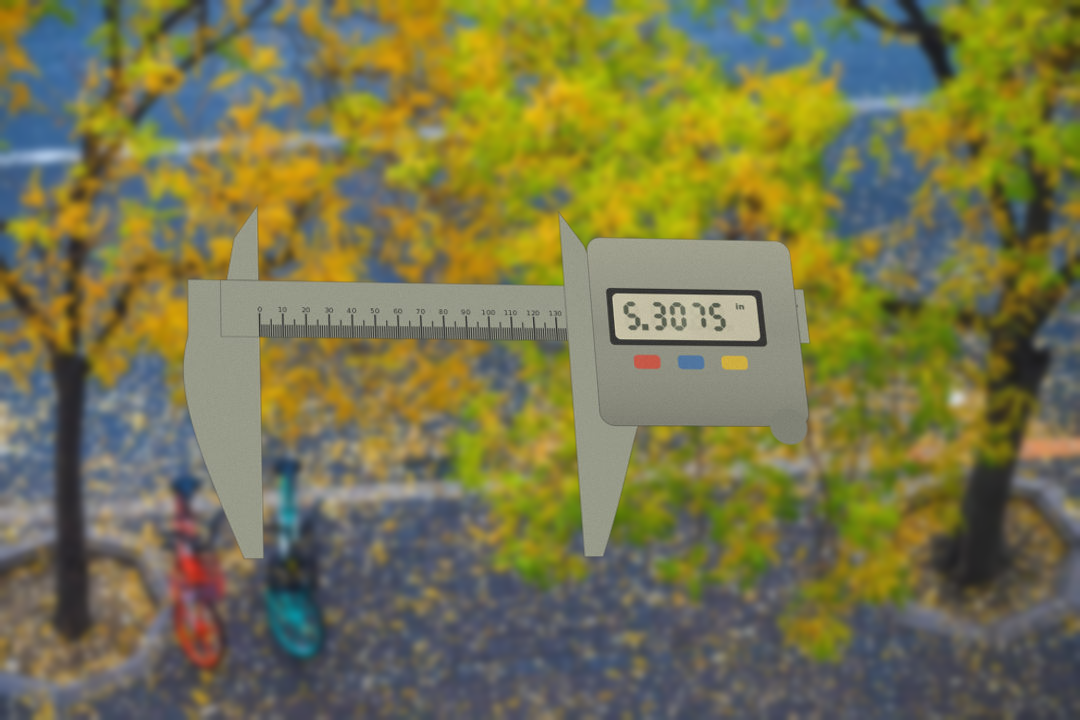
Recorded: 5.3075 (in)
